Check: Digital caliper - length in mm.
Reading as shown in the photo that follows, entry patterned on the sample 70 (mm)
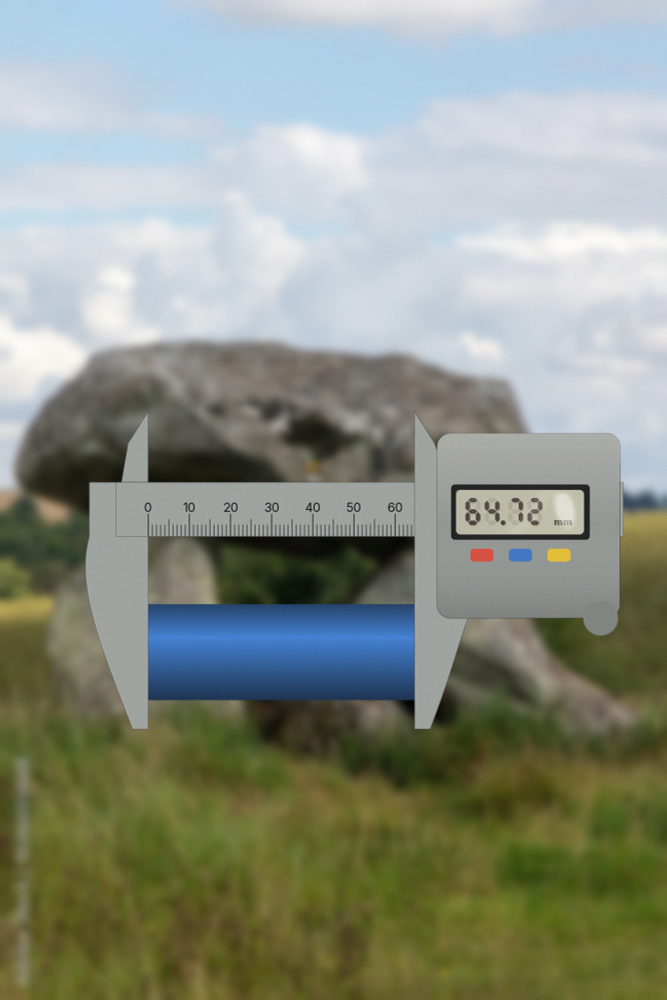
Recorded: 64.72 (mm)
